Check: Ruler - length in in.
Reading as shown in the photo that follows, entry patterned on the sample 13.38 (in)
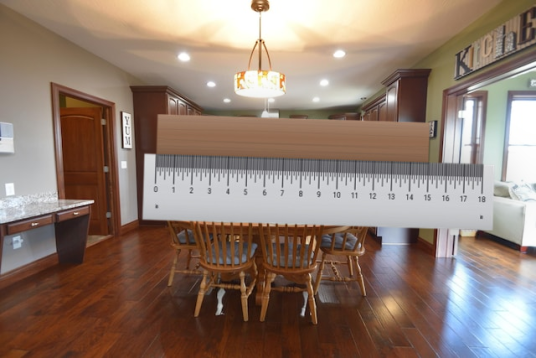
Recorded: 15 (in)
